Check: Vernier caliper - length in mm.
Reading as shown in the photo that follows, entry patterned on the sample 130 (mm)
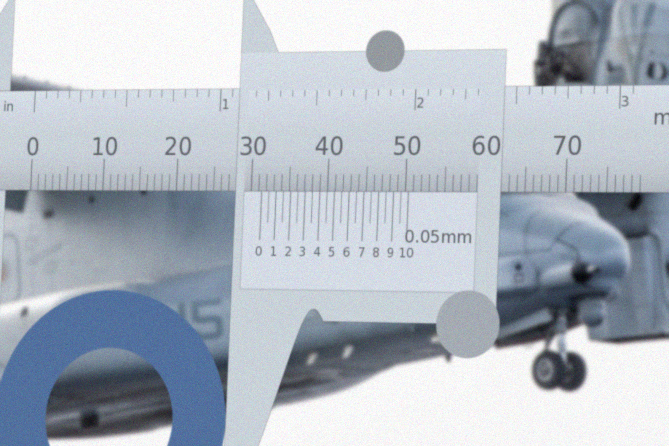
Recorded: 31.4 (mm)
